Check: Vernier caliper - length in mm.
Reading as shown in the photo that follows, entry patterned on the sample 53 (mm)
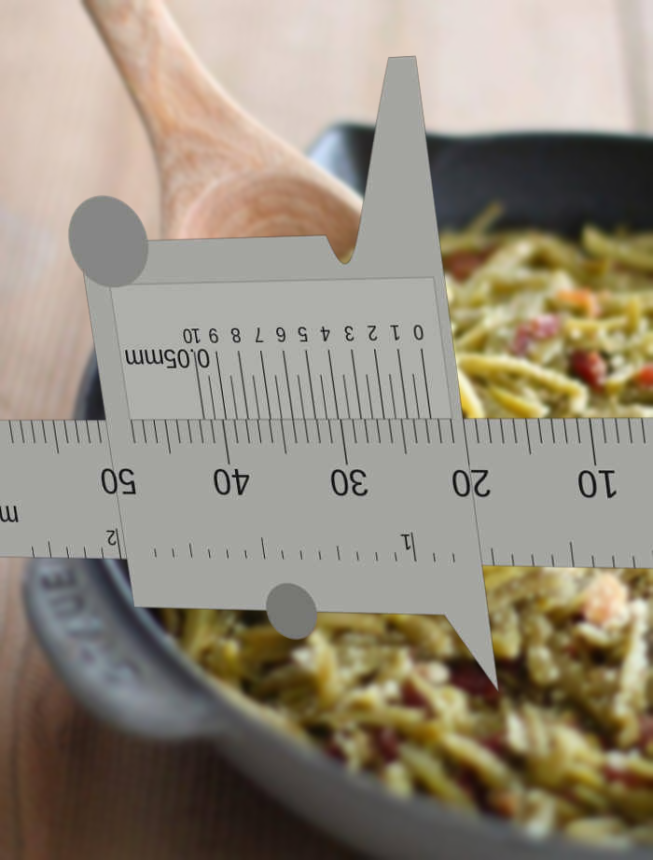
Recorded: 22.6 (mm)
